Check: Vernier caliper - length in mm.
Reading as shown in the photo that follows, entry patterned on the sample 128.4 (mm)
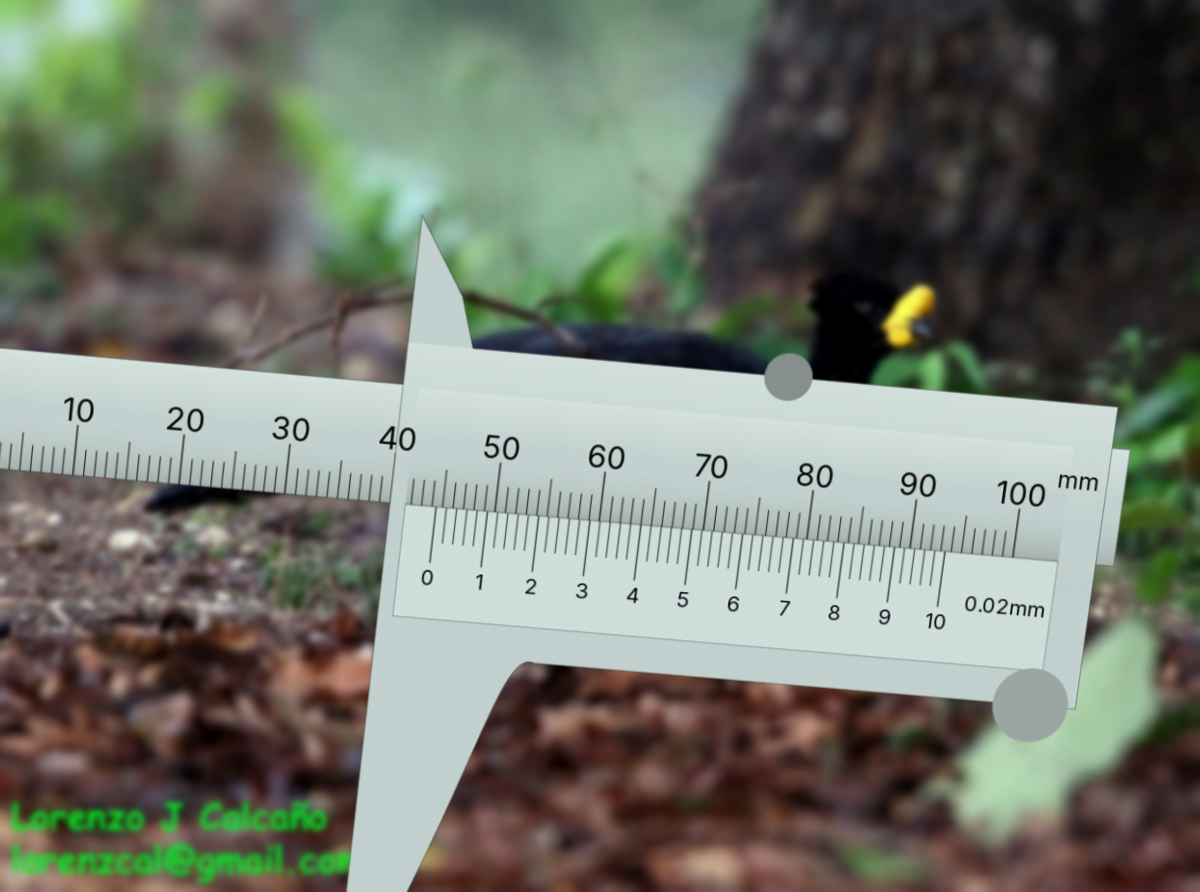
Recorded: 44.4 (mm)
